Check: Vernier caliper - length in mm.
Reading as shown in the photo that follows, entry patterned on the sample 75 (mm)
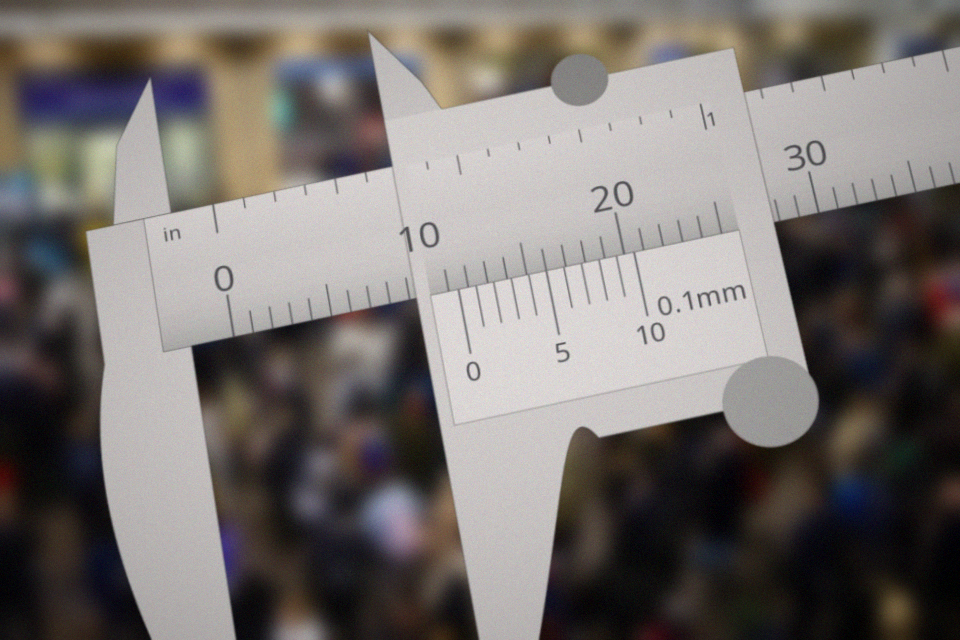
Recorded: 11.5 (mm)
